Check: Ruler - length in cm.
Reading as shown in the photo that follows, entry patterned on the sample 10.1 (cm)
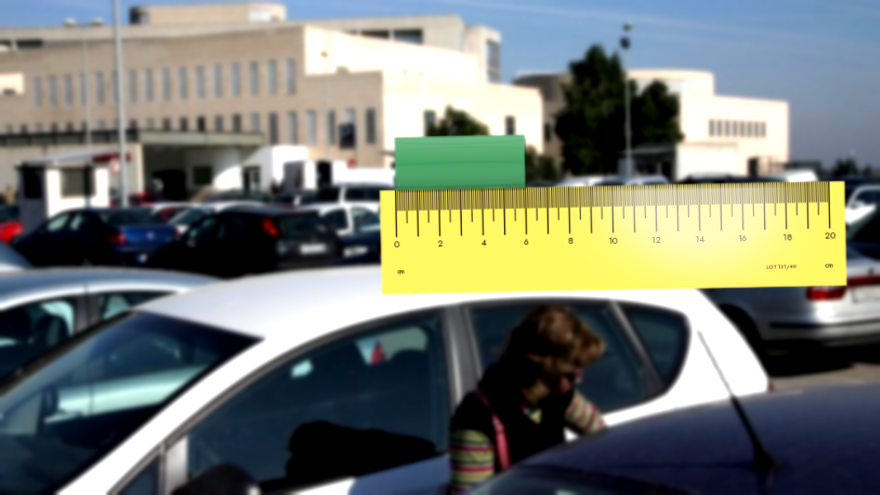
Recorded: 6 (cm)
